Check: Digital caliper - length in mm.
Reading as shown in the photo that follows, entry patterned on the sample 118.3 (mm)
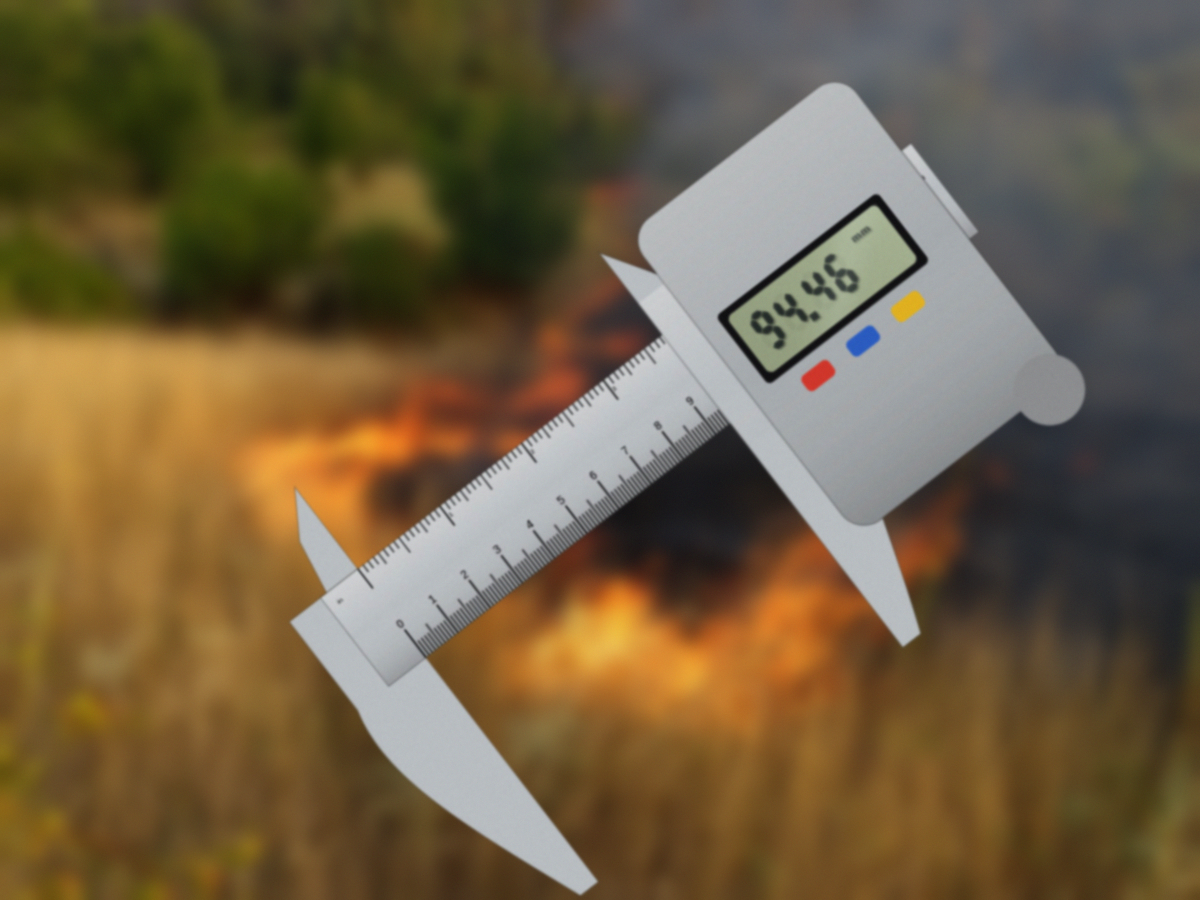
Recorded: 94.46 (mm)
